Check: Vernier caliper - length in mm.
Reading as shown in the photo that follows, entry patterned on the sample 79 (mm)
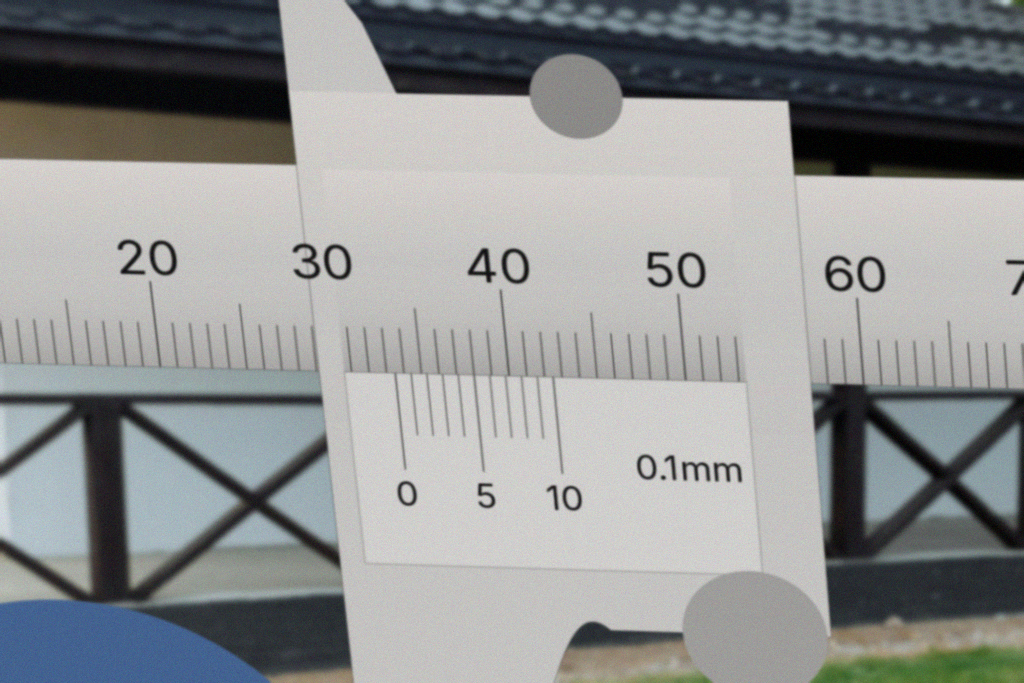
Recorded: 33.5 (mm)
